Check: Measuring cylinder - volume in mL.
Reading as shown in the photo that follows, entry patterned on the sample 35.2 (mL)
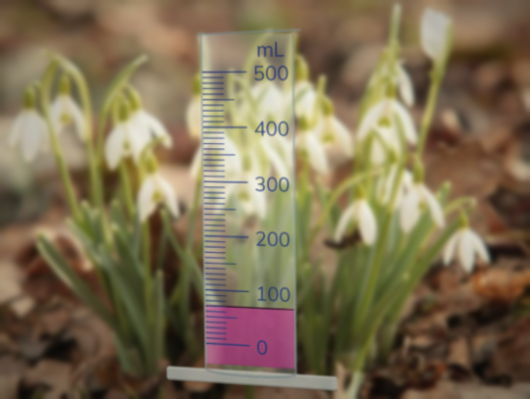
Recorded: 70 (mL)
